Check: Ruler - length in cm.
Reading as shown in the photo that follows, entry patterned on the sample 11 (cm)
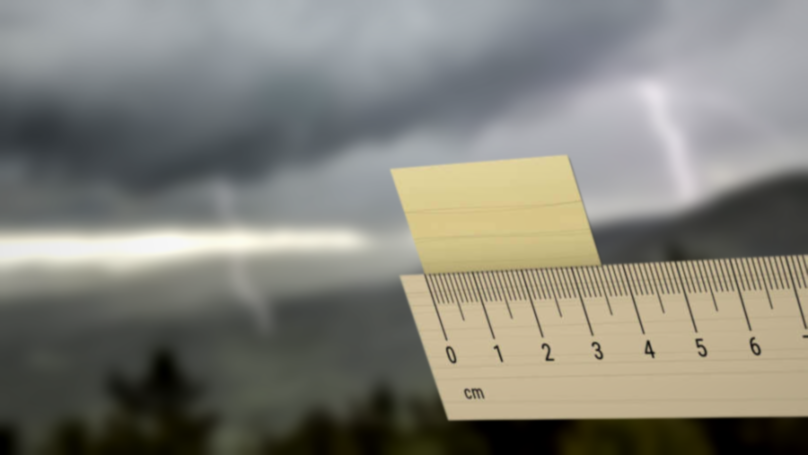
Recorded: 3.6 (cm)
